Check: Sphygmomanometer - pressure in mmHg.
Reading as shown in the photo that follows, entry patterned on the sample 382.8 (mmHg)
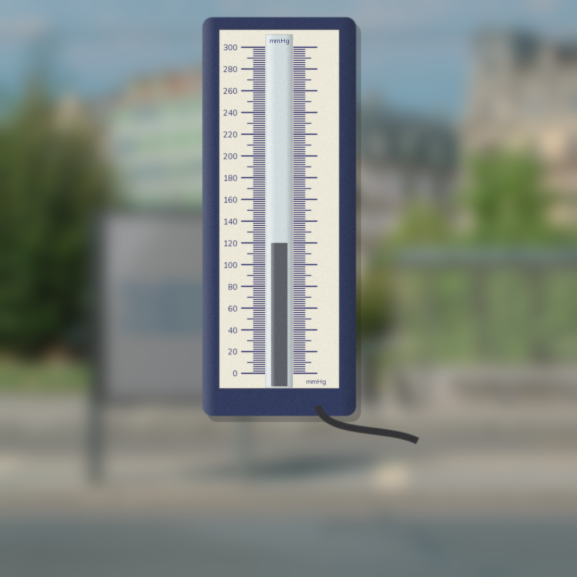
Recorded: 120 (mmHg)
